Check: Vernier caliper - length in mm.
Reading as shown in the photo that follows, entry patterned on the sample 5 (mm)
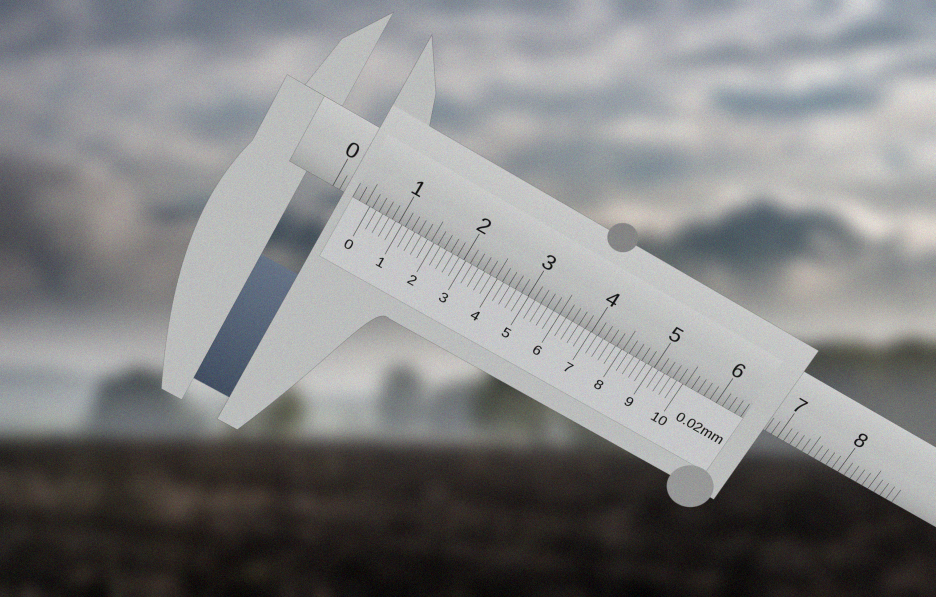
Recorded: 5.6 (mm)
